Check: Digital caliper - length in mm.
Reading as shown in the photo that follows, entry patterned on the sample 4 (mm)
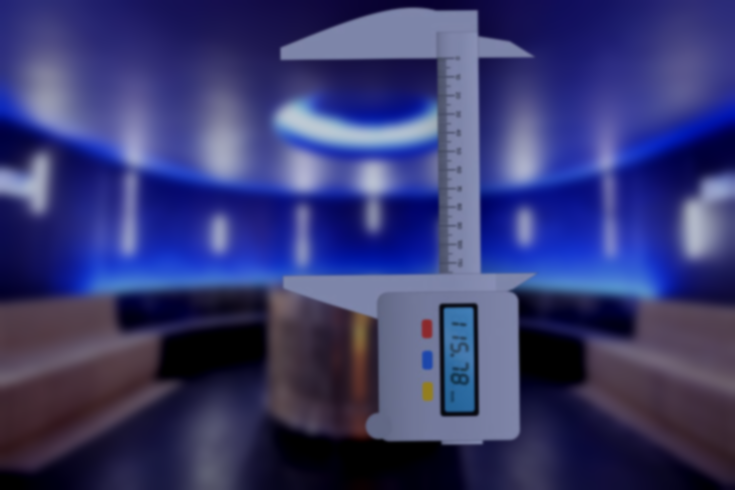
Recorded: 115.78 (mm)
